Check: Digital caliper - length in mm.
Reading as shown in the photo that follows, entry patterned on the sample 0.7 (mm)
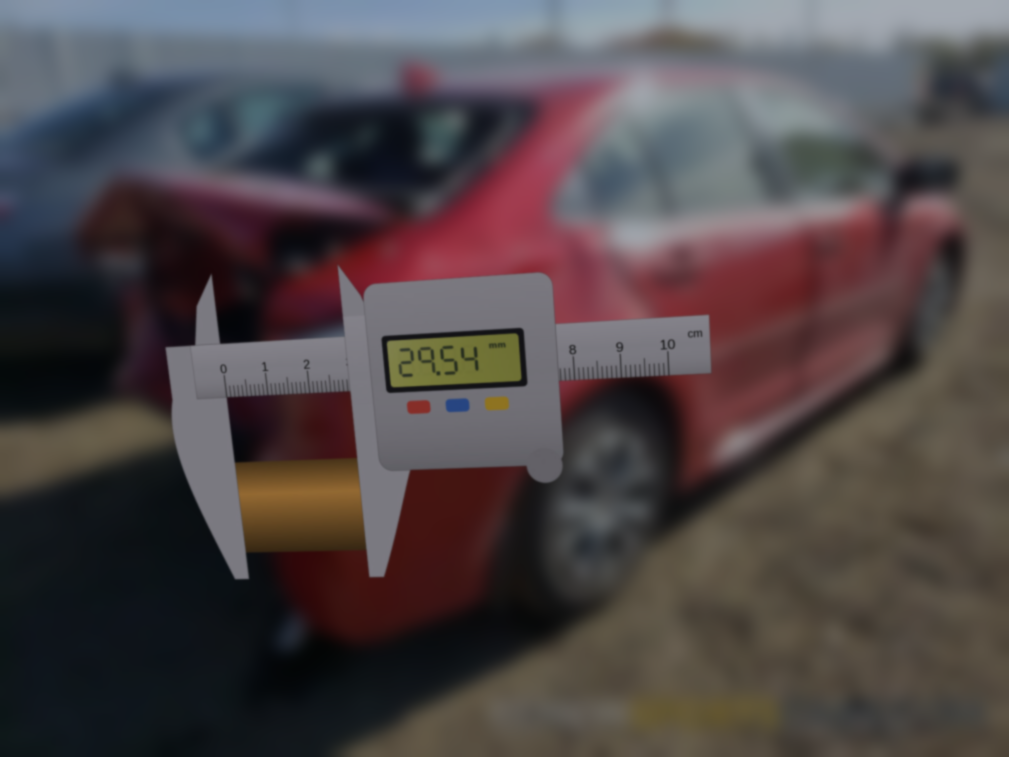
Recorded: 29.54 (mm)
